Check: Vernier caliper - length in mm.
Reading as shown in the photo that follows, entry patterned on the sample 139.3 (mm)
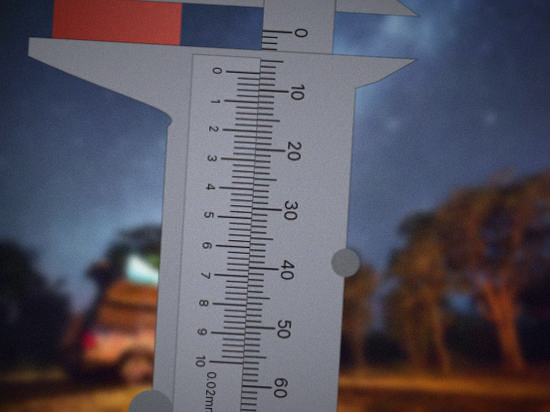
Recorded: 7.2 (mm)
